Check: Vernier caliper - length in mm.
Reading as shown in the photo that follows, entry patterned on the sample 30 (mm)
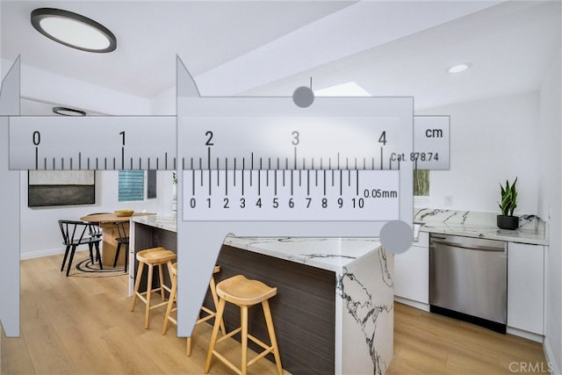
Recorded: 18.2 (mm)
